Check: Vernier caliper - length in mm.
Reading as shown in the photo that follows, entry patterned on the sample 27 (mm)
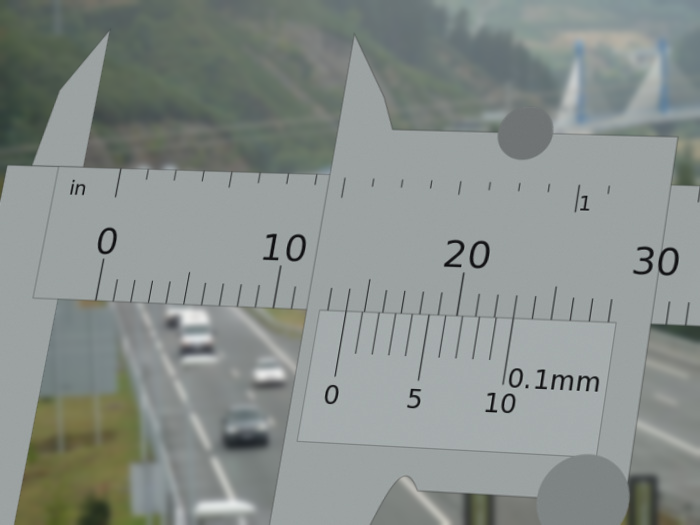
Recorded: 14.0 (mm)
